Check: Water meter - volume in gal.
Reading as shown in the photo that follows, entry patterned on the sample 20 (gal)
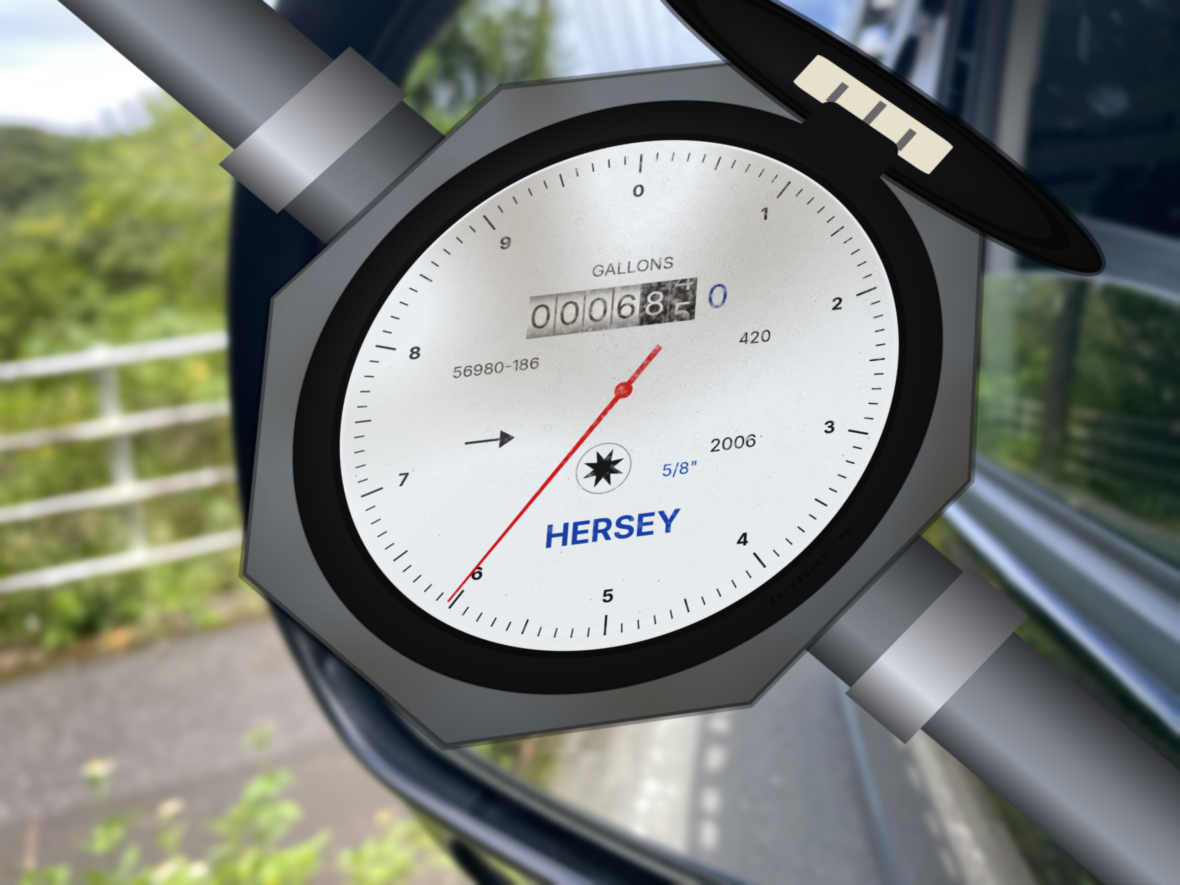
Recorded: 6846.0 (gal)
